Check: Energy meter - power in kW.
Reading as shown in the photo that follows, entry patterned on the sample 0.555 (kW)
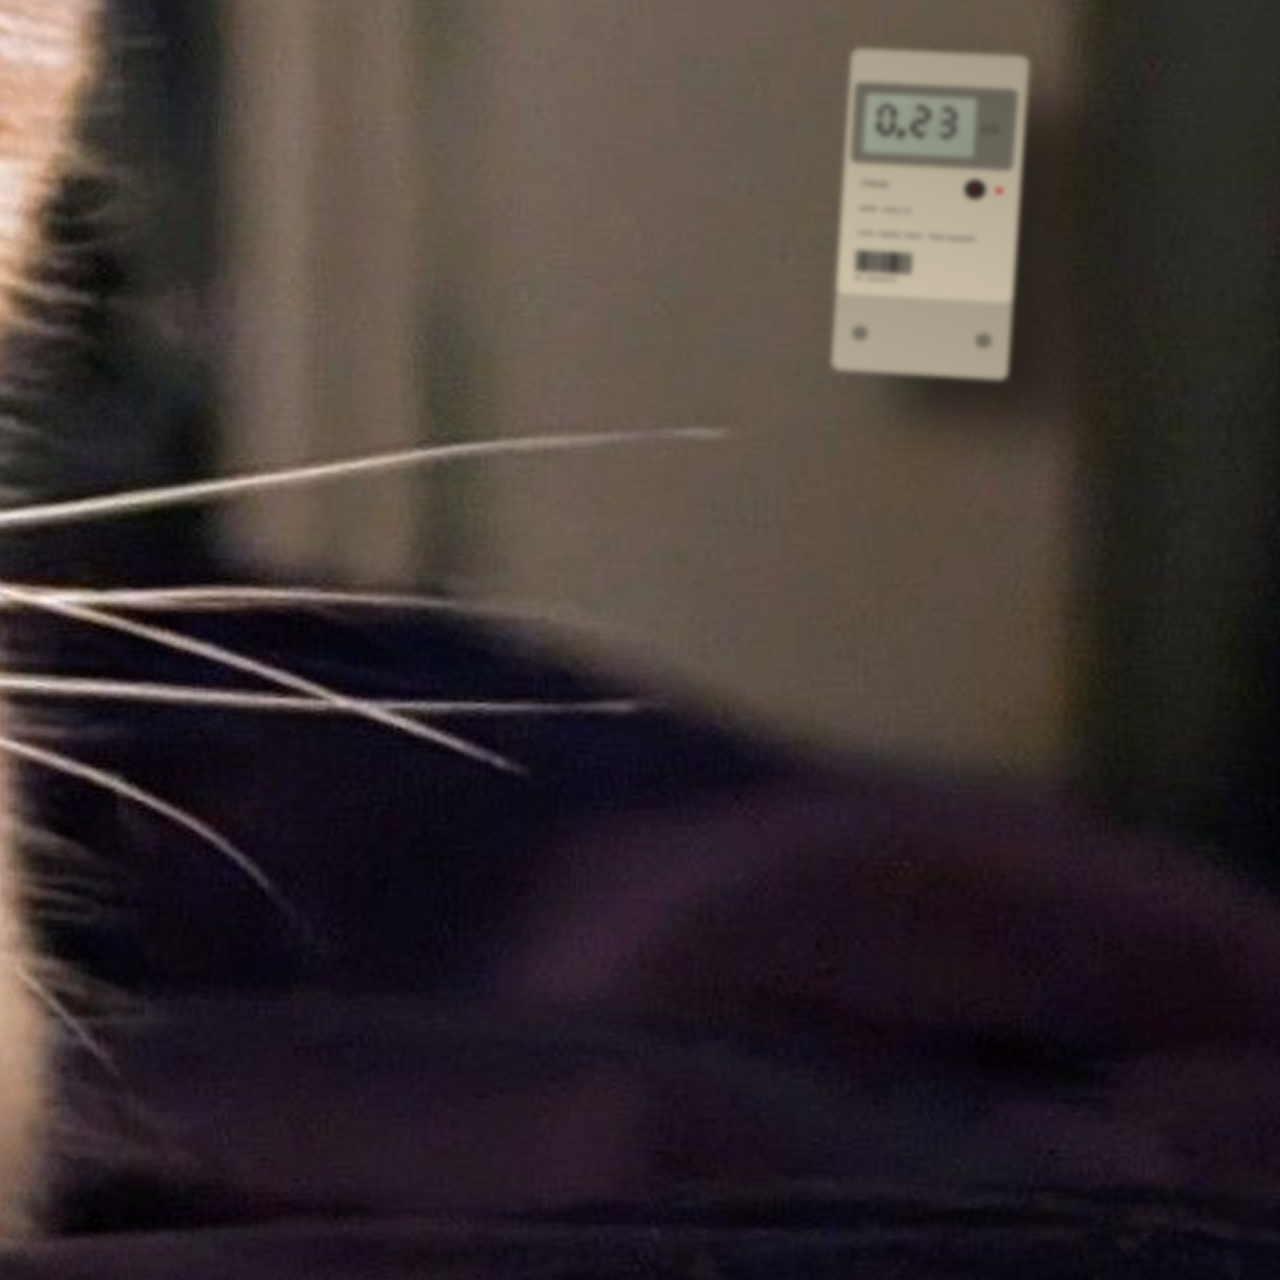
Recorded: 0.23 (kW)
